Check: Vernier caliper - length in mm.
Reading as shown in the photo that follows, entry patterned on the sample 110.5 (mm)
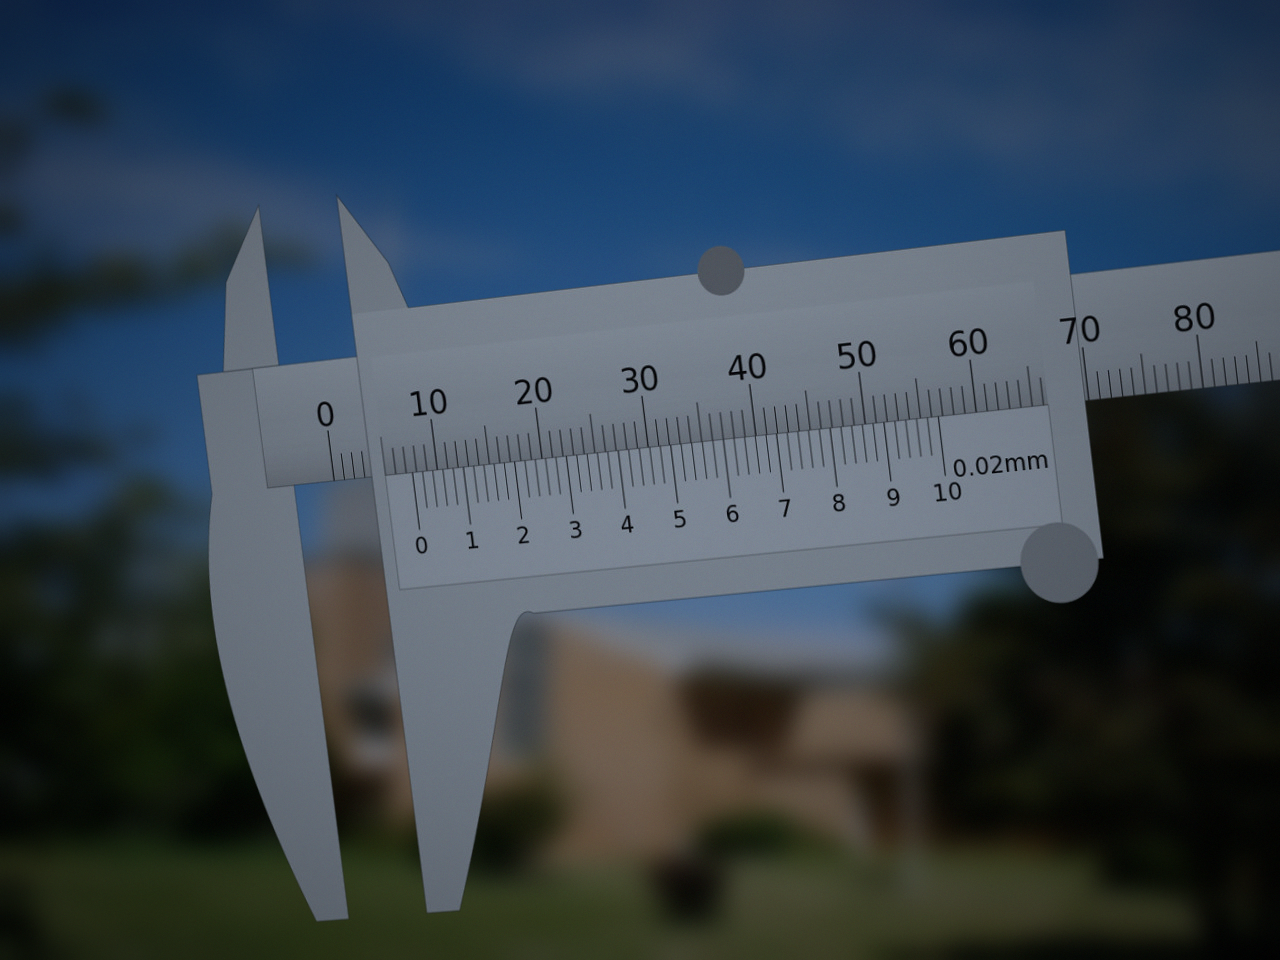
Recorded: 7.6 (mm)
